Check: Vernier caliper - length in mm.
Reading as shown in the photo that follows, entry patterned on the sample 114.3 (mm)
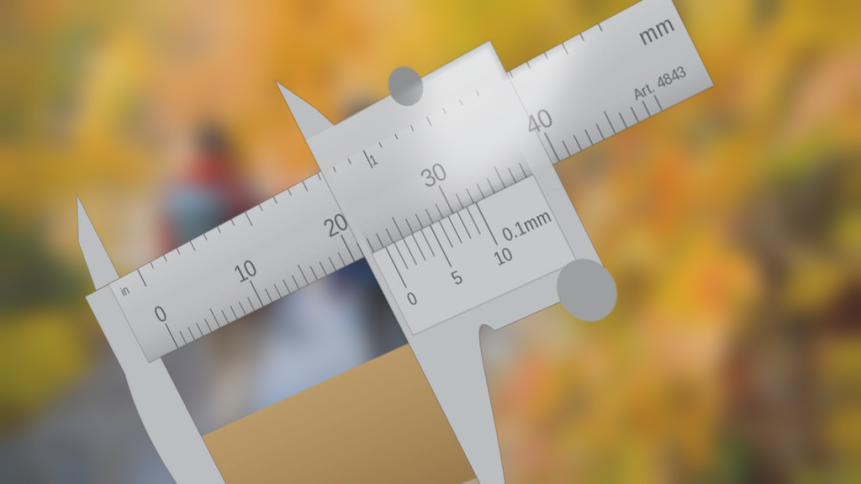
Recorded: 23.2 (mm)
